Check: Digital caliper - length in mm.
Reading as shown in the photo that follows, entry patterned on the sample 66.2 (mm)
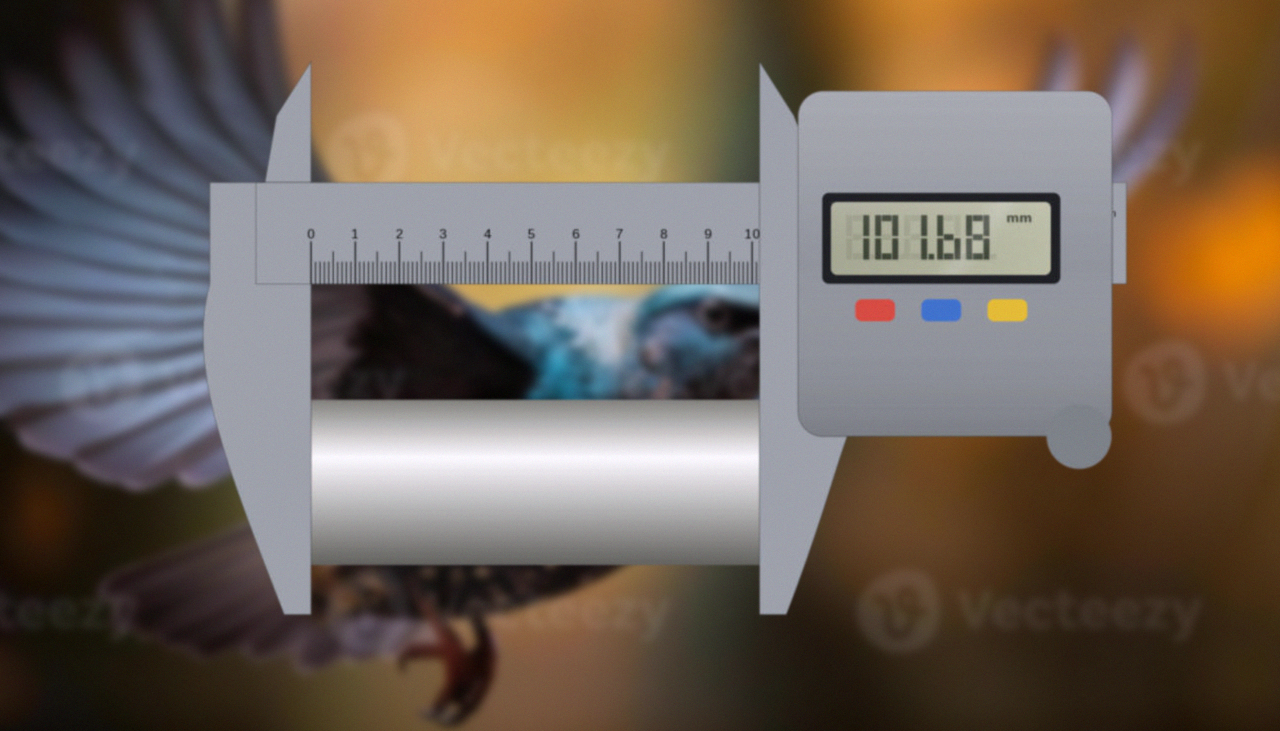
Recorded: 101.68 (mm)
